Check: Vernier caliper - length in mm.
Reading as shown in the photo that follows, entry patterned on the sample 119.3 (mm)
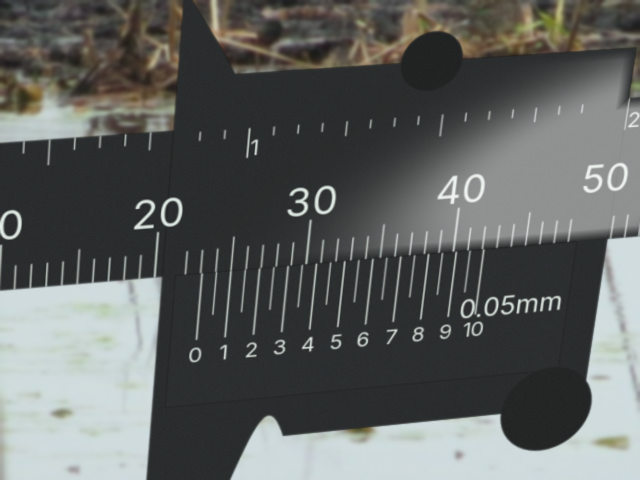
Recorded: 23.1 (mm)
